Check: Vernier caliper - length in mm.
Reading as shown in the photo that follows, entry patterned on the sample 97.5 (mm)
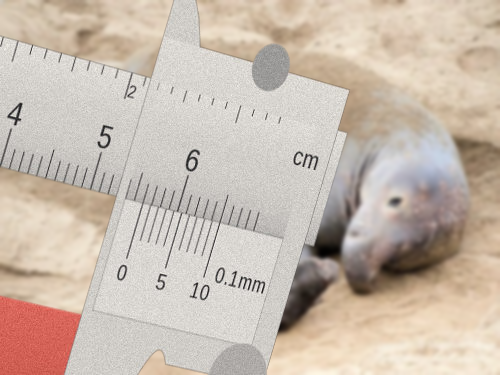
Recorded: 56.0 (mm)
